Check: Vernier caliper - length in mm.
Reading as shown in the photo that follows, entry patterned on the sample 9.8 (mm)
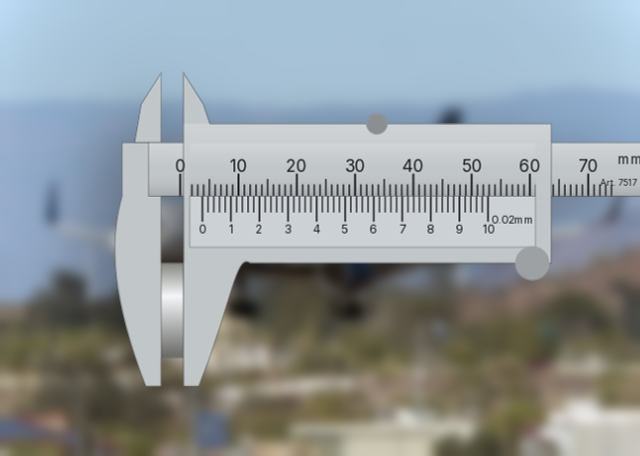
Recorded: 3.8 (mm)
